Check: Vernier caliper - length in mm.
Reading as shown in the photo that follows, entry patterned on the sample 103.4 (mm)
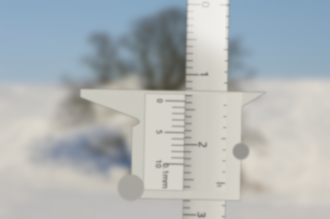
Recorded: 13.8 (mm)
